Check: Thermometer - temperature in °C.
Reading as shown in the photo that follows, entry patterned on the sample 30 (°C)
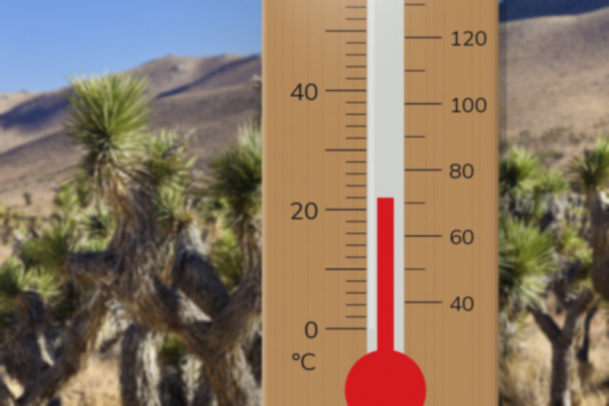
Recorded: 22 (°C)
